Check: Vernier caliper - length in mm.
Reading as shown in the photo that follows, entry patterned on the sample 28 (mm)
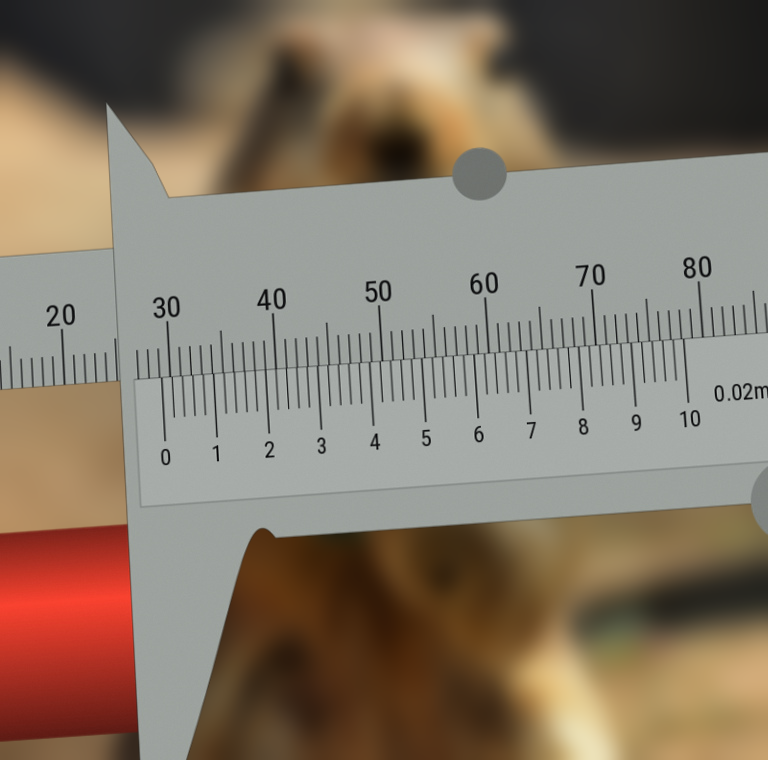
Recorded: 29.2 (mm)
